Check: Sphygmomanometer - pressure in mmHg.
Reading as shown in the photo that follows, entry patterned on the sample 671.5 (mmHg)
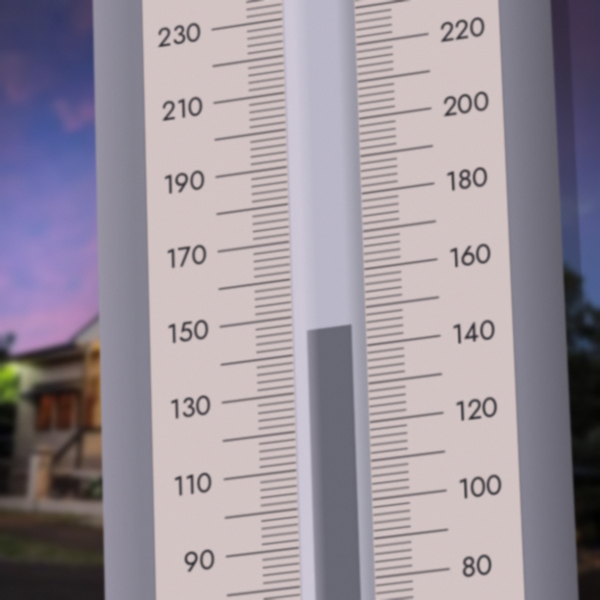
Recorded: 146 (mmHg)
